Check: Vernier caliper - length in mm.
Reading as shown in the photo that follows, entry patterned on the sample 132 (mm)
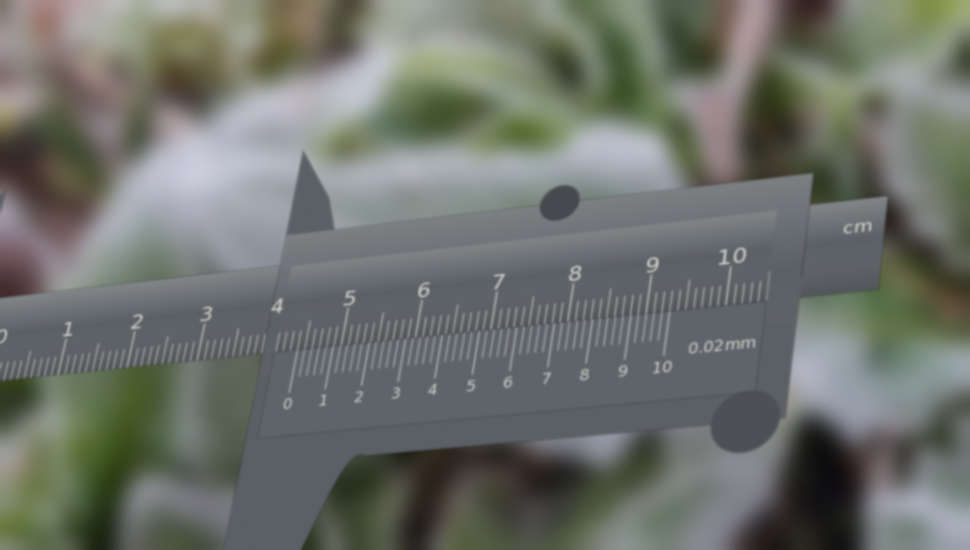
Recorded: 44.0 (mm)
